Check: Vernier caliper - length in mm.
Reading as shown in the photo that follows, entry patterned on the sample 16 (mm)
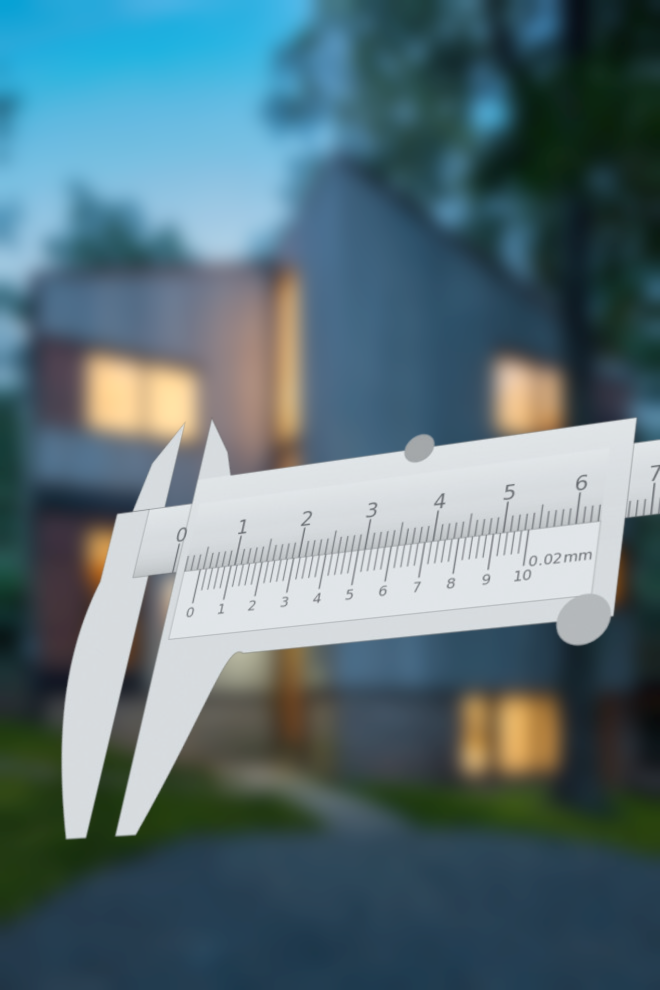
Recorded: 4.5 (mm)
